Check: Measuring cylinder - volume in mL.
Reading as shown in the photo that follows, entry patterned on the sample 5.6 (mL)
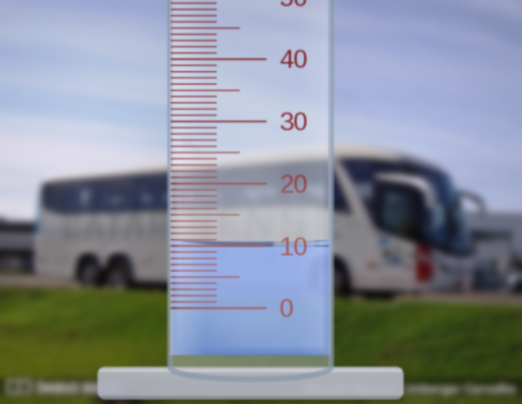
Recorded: 10 (mL)
